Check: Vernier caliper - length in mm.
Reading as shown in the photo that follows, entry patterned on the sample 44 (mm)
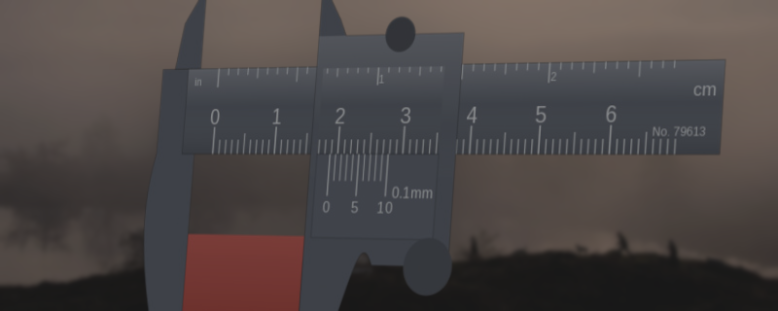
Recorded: 18.8 (mm)
